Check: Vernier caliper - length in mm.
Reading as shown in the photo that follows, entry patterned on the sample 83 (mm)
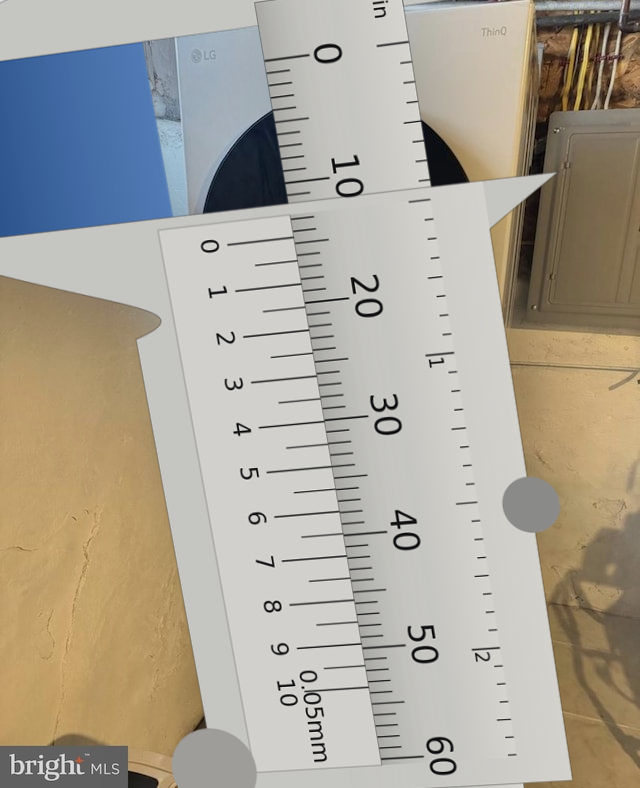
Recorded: 14.5 (mm)
